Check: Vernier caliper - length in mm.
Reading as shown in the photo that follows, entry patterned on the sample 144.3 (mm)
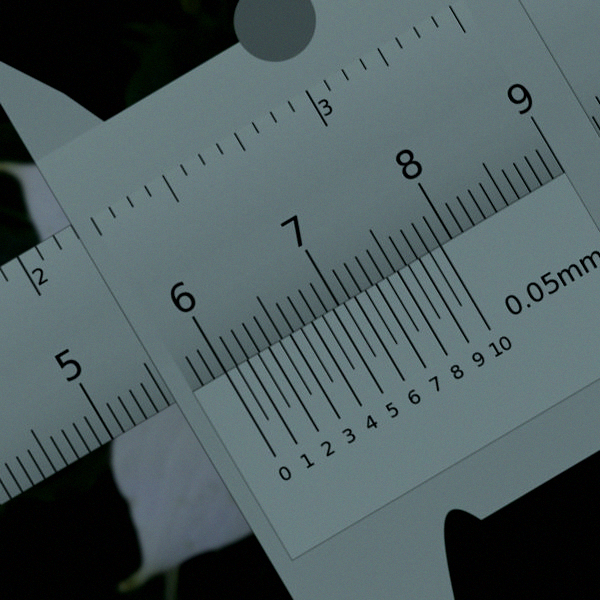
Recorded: 60.0 (mm)
